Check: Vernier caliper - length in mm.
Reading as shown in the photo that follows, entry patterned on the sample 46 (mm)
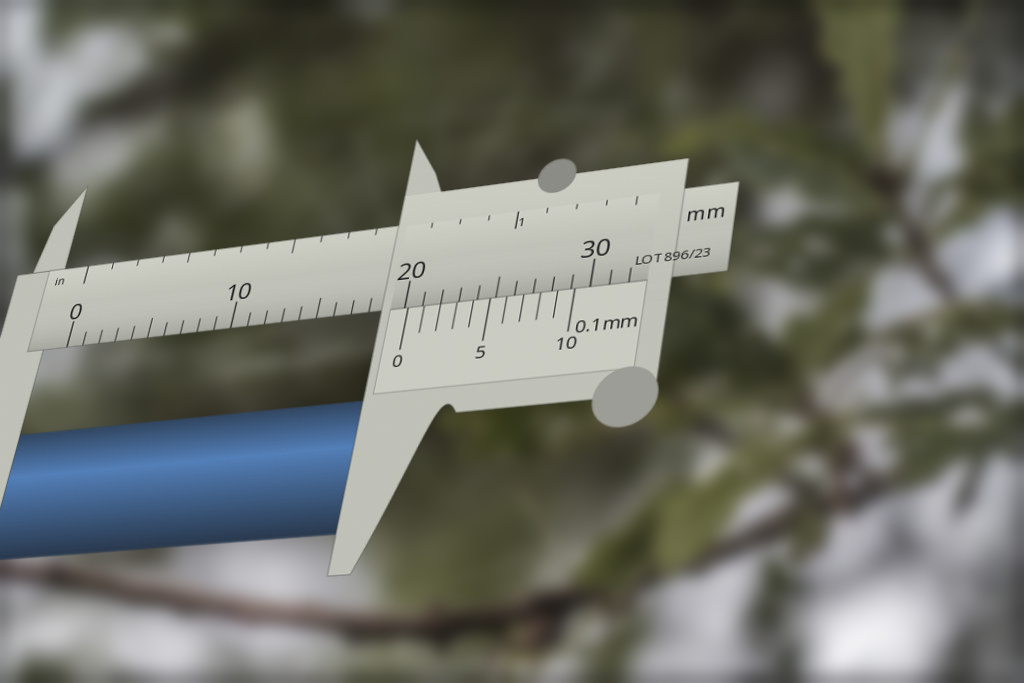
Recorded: 20.2 (mm)
